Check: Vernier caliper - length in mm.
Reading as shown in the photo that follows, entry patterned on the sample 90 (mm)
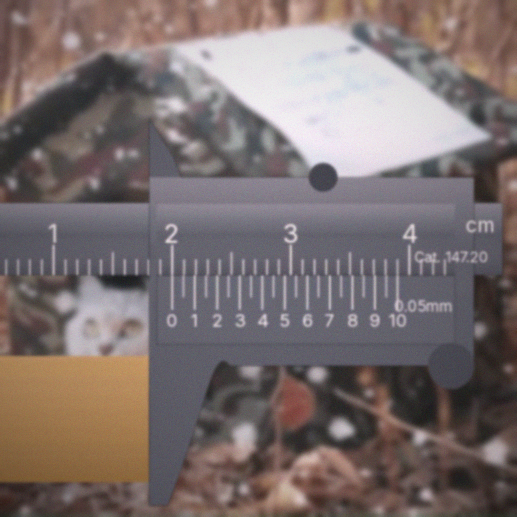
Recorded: 20.0 (mm)
